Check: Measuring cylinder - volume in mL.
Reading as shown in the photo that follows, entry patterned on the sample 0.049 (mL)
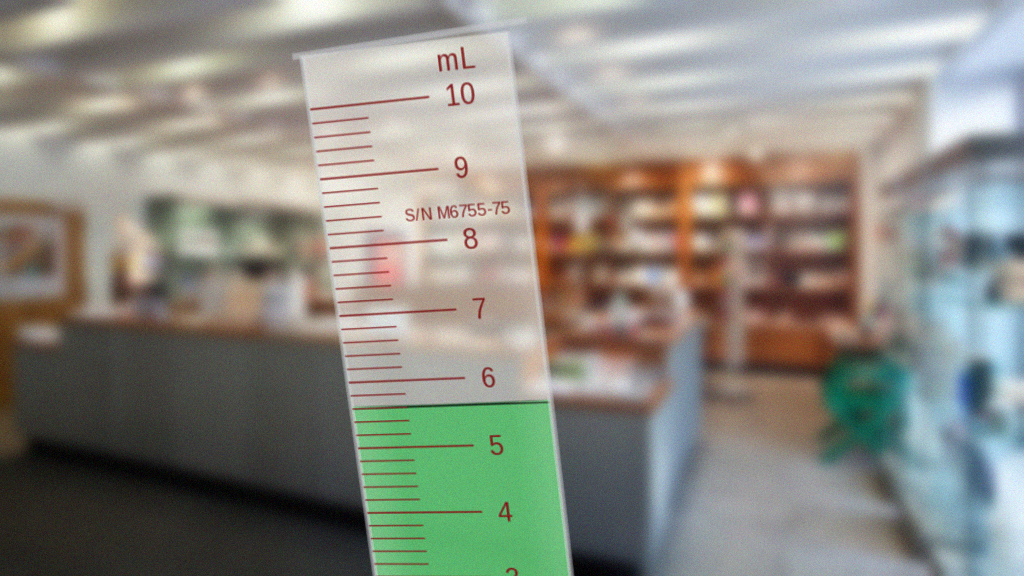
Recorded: 5.6 (mL)
